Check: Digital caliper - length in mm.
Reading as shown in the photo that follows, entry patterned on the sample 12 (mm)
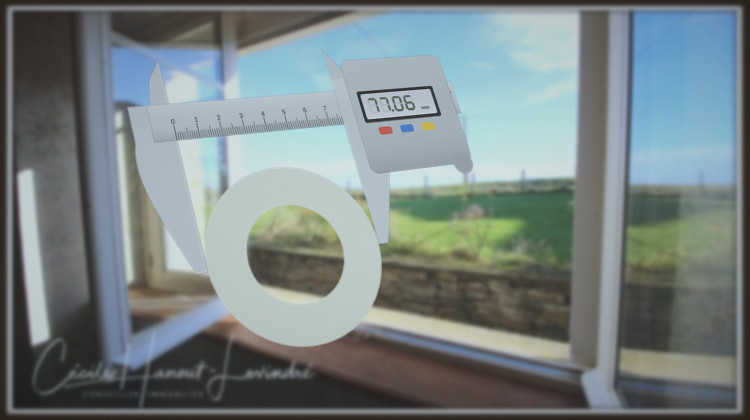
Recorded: 77.06 (mm)
